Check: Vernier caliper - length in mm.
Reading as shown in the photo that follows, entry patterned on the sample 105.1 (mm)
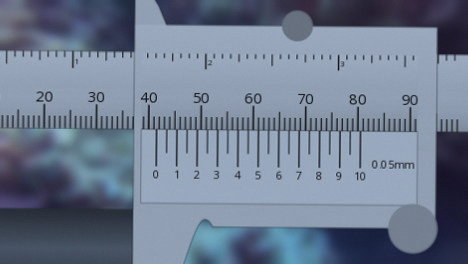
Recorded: 41.5 (mm)
